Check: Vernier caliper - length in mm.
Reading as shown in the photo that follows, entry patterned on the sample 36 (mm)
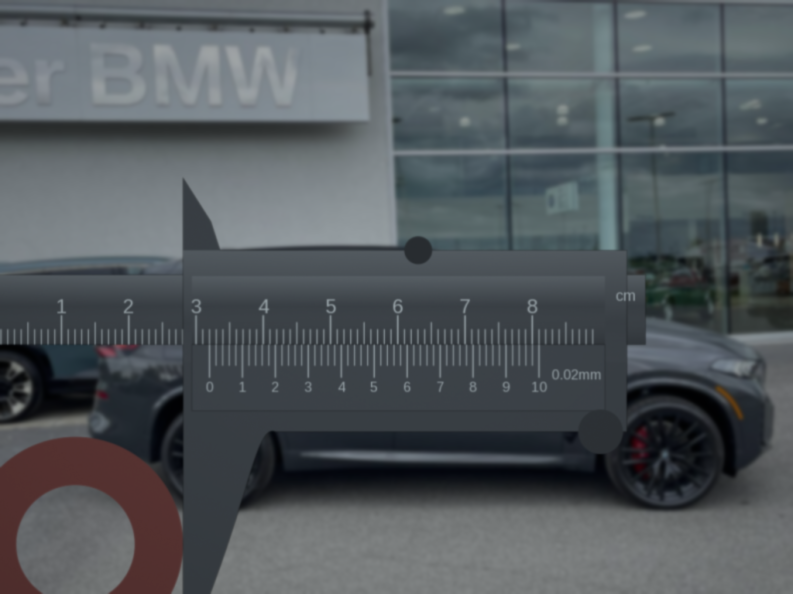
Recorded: 32.0 (mm)
